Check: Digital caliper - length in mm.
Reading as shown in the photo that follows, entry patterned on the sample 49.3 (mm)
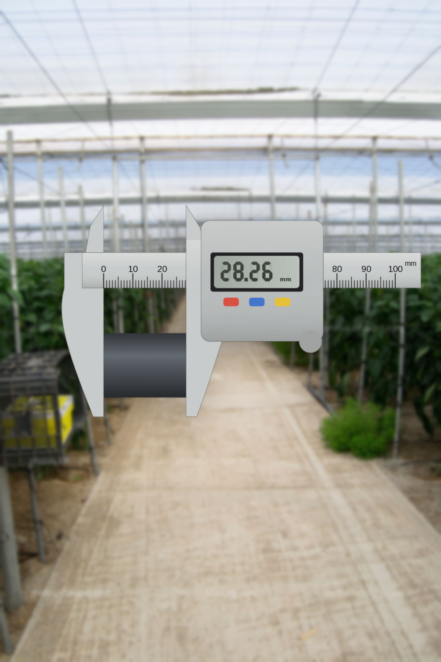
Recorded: 28.26 (mm)
